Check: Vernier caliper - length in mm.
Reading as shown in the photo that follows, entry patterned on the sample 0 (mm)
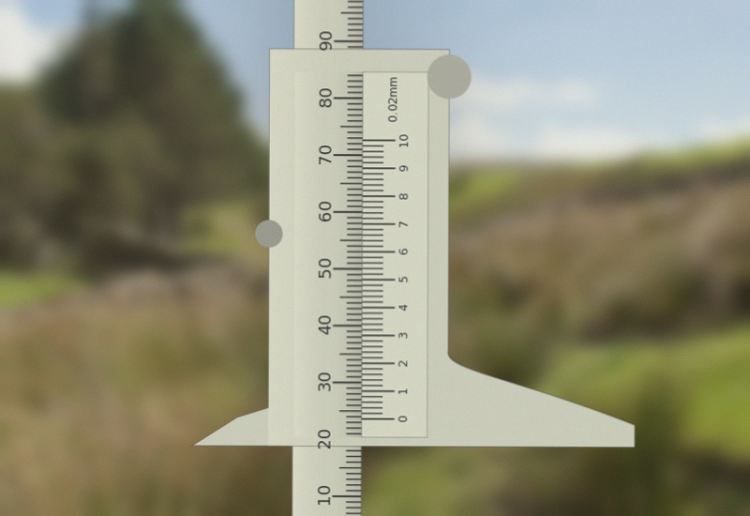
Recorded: 23.6 (mm)
